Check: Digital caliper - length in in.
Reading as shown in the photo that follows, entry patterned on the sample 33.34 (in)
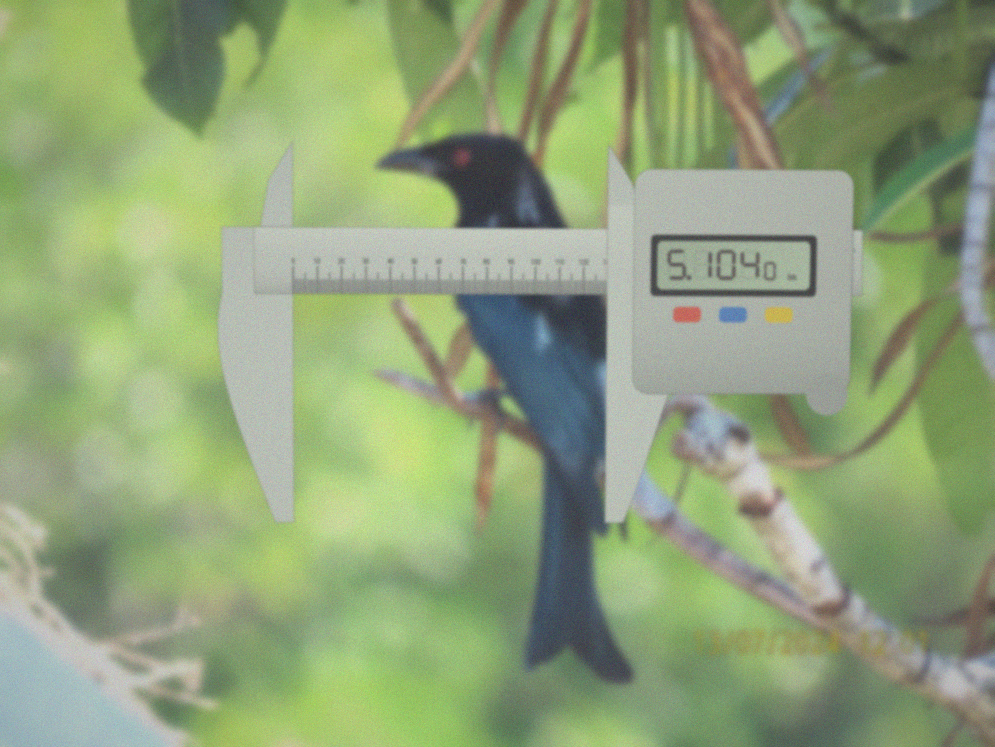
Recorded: 5.1040 (in)
